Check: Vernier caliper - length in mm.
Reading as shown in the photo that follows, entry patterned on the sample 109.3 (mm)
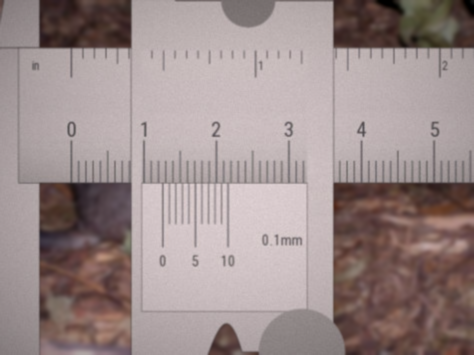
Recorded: 12.6 (mm)
